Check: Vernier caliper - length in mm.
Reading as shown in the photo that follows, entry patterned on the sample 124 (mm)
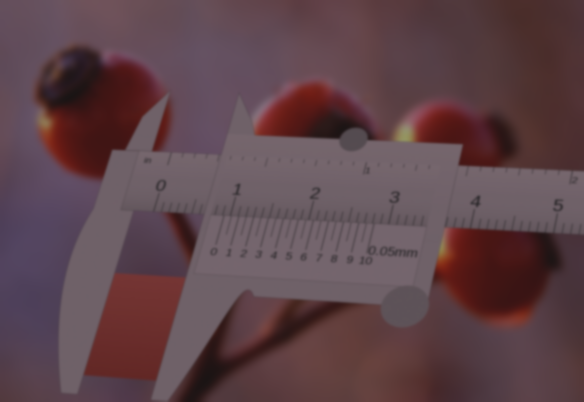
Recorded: 9.2 (mm)
